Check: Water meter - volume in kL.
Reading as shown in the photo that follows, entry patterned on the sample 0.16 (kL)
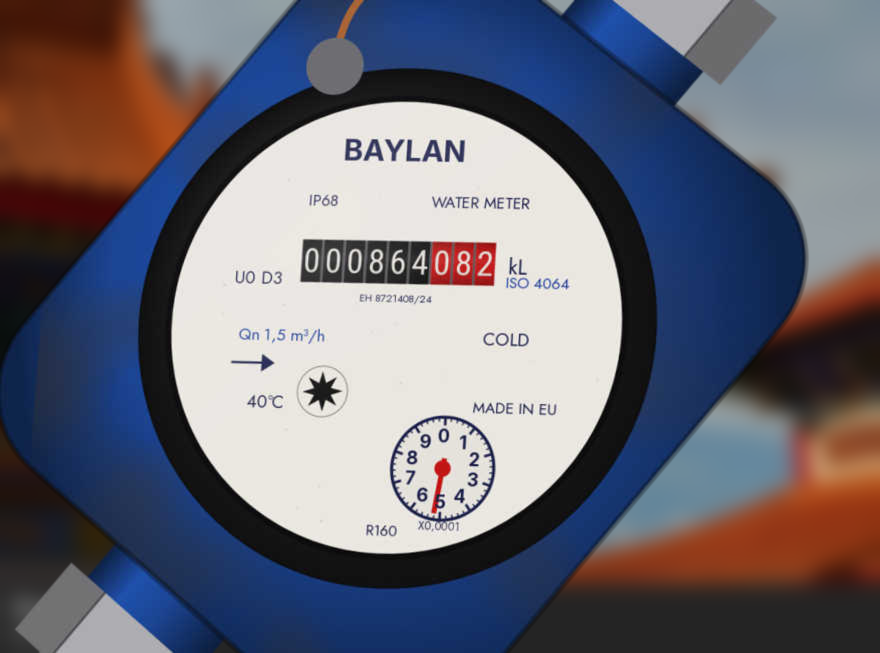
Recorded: 864.0825 (kL)
